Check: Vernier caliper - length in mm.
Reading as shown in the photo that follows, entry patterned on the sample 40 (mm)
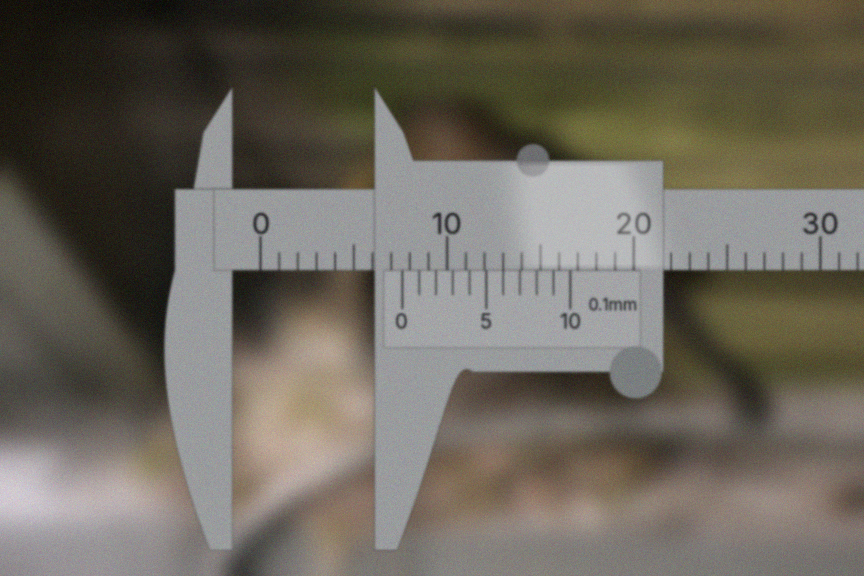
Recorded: 7.6 (mm)
